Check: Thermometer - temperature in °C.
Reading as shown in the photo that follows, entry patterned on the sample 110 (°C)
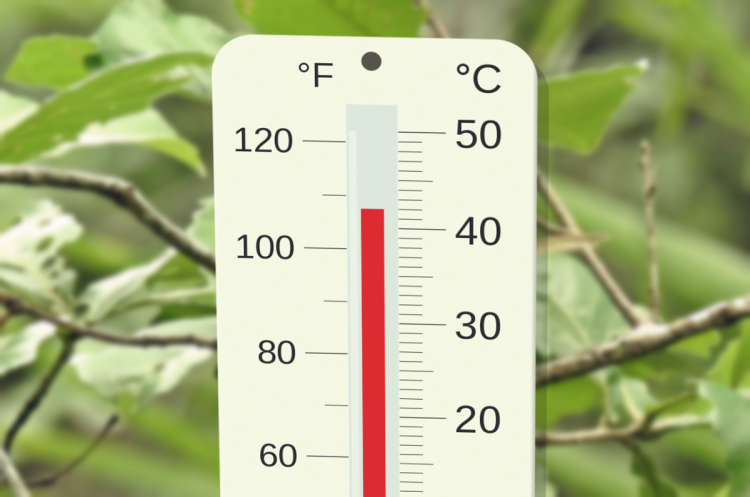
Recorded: 42 (°C)
